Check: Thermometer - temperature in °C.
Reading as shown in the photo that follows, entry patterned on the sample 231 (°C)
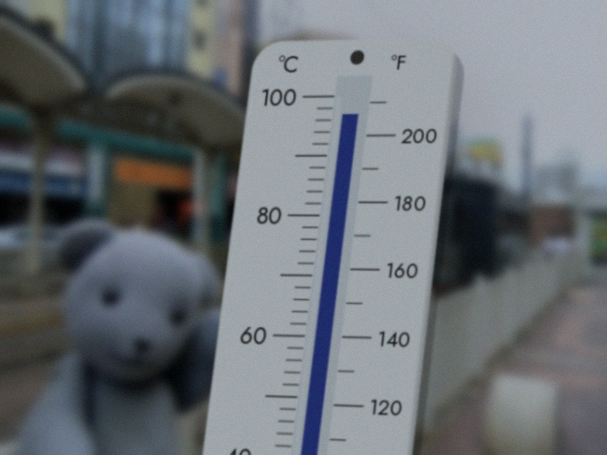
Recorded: 97 (°C)
